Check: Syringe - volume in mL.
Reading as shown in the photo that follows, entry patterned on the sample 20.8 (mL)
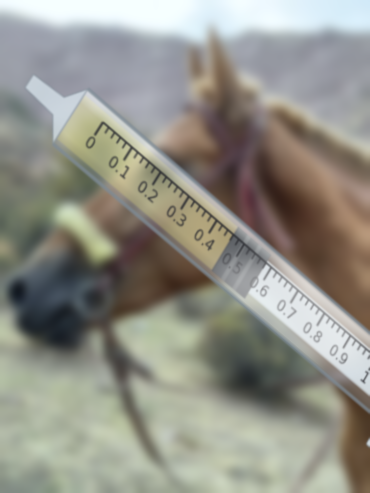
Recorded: 0.46 (mL)
